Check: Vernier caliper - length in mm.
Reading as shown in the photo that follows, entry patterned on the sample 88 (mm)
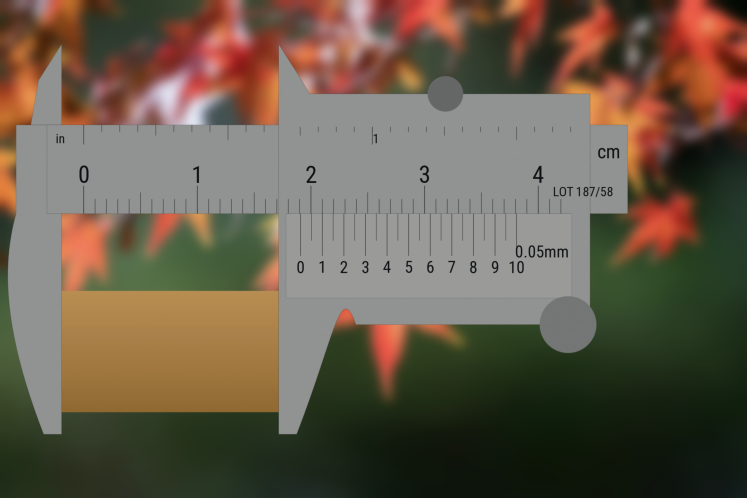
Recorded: 19.1 (mm)
